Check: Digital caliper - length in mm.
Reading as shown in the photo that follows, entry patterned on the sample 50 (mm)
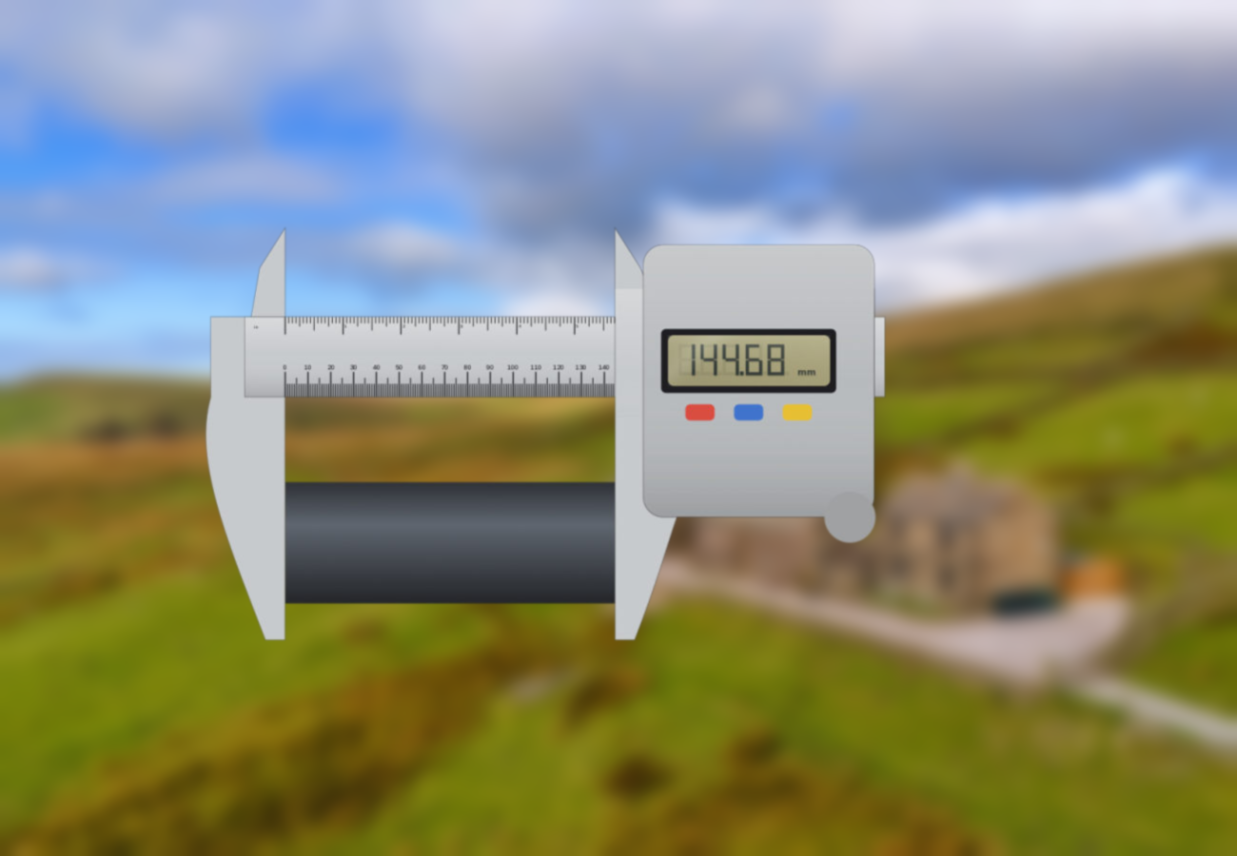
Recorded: 144.68 (mm)
